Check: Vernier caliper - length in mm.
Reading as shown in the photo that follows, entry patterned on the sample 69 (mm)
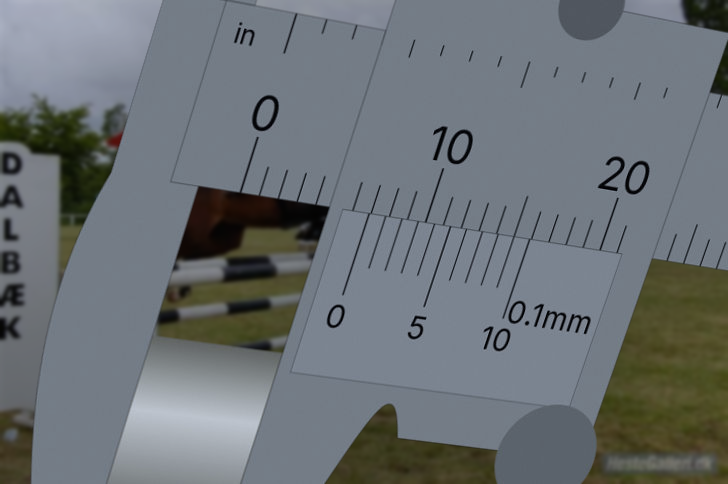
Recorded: 6.9 (mm)
